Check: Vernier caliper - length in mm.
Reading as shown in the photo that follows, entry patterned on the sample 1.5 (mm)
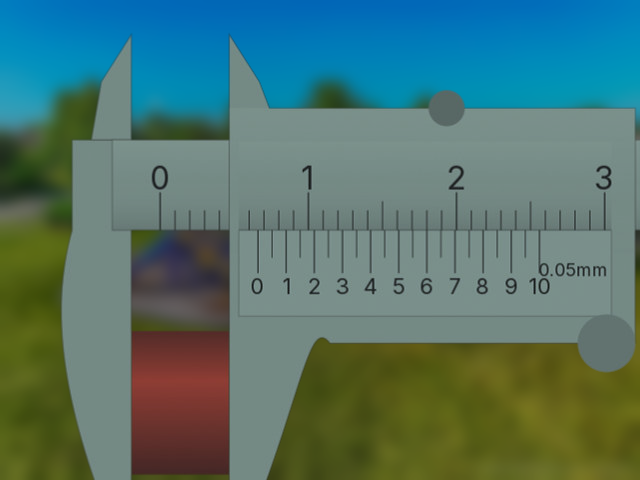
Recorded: 6.6 (mm)
